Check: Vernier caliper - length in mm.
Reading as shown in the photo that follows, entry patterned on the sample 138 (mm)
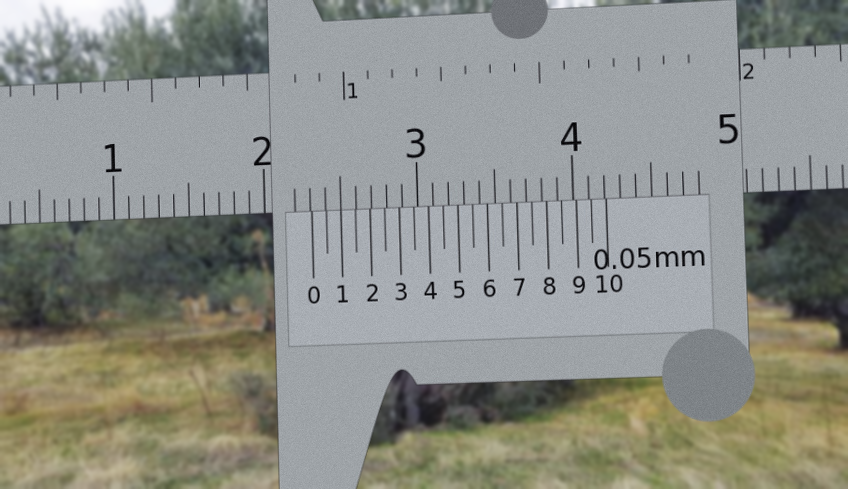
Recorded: 23.1 (mm)
